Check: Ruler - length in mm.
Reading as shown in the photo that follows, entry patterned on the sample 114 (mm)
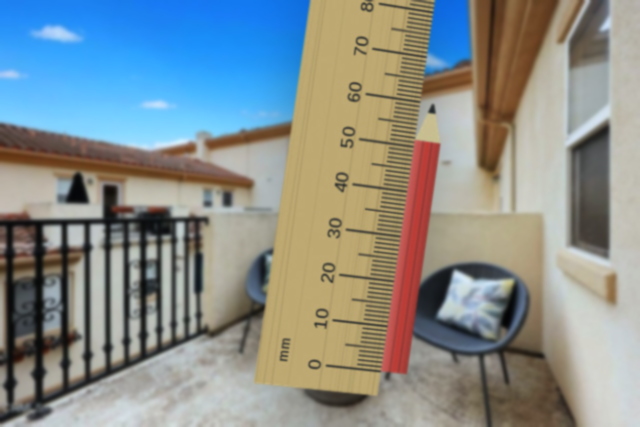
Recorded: 60 (mm)
